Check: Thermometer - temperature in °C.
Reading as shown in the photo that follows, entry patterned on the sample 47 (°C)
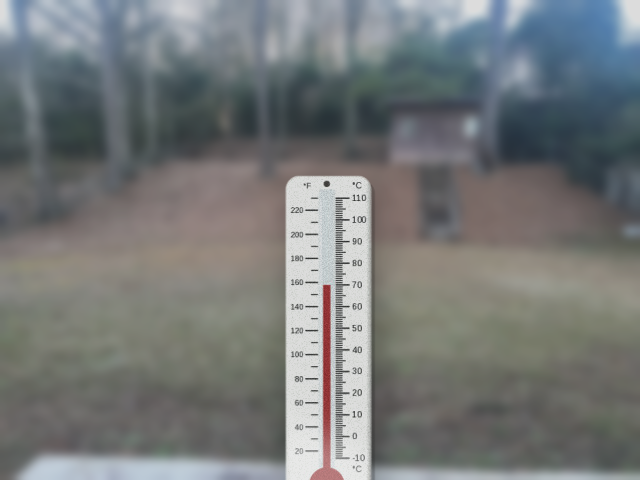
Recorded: 70 (°C)
